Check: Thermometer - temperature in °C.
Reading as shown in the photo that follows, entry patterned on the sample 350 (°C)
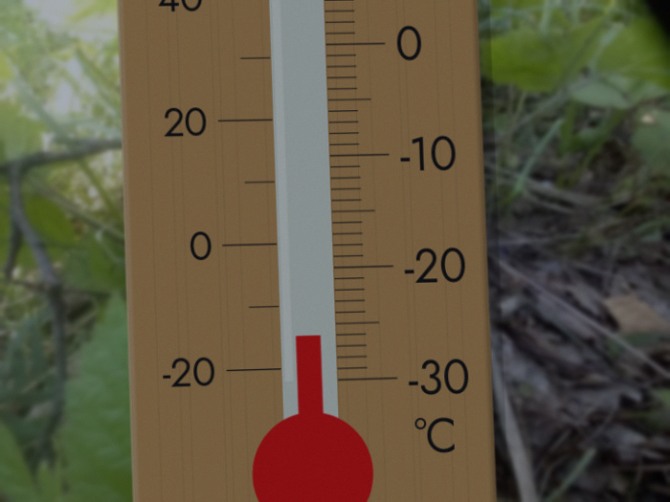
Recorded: -26 (°C)
